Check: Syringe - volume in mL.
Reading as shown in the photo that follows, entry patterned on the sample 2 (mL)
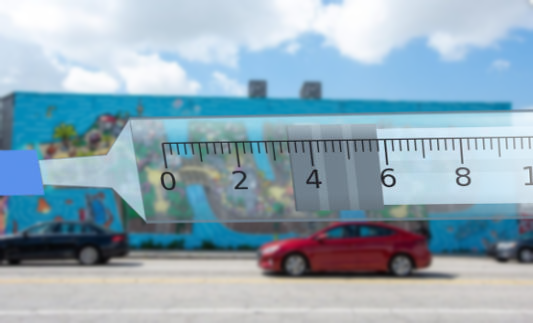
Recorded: 3.4 (mL)
